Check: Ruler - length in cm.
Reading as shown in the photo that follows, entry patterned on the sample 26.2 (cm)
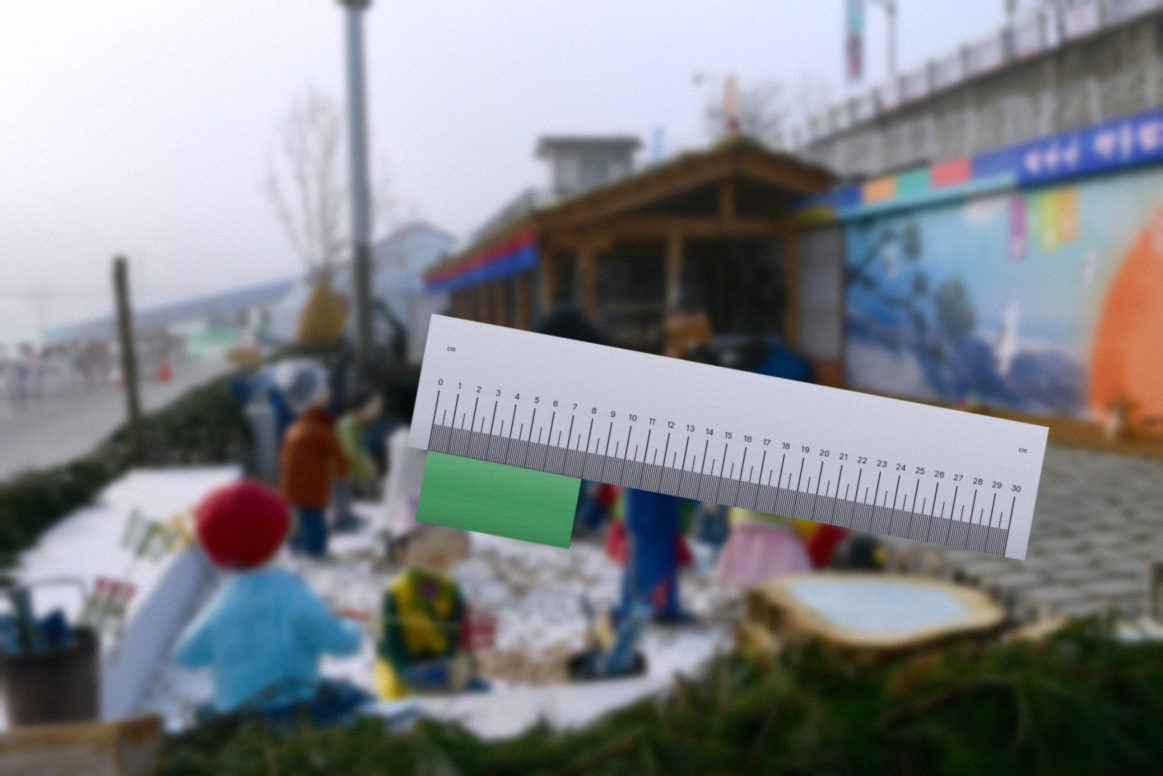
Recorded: 8 (cm)
